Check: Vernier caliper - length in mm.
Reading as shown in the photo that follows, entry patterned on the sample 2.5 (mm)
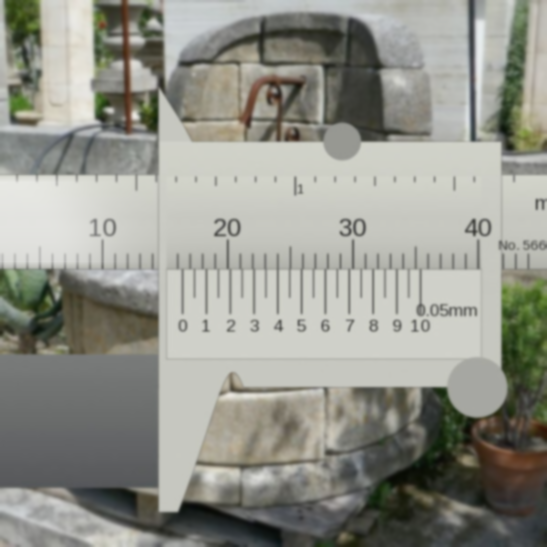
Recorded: 16.4 (mm)
